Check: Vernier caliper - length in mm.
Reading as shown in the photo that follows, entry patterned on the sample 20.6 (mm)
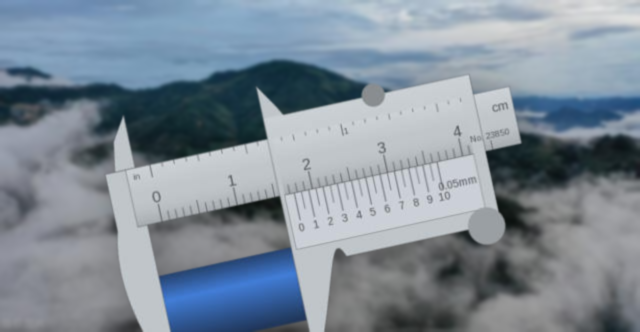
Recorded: 17.6 (mm)
